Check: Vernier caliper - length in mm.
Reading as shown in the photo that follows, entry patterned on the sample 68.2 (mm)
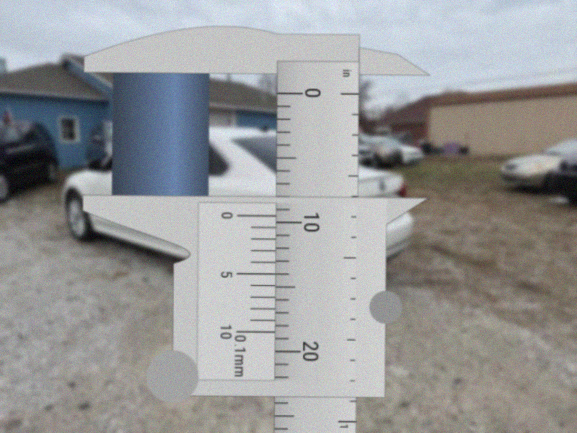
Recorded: 9.5 (mm)
